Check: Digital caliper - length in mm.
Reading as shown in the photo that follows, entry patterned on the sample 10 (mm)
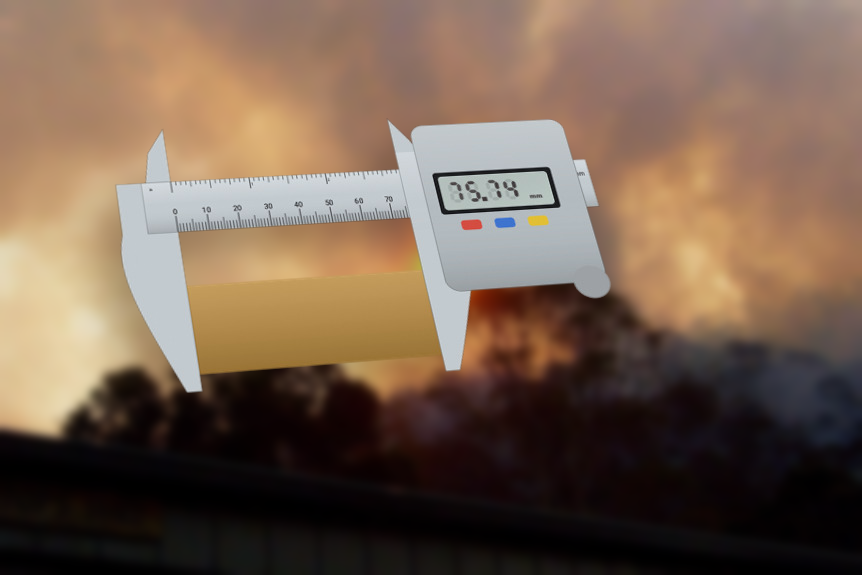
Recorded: 75.74 (mm)
